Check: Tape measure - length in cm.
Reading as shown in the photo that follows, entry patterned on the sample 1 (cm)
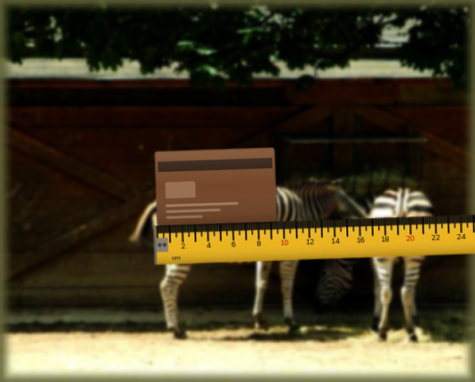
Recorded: 9.5 (cm)
